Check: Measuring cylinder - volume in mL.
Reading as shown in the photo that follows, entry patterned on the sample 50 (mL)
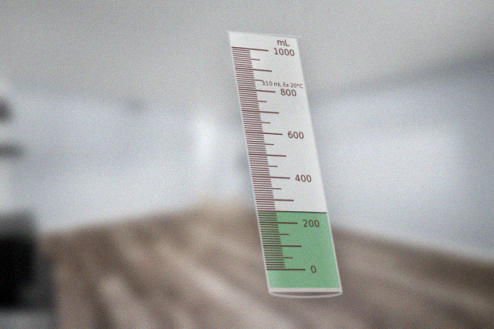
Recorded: 250 (mL)
